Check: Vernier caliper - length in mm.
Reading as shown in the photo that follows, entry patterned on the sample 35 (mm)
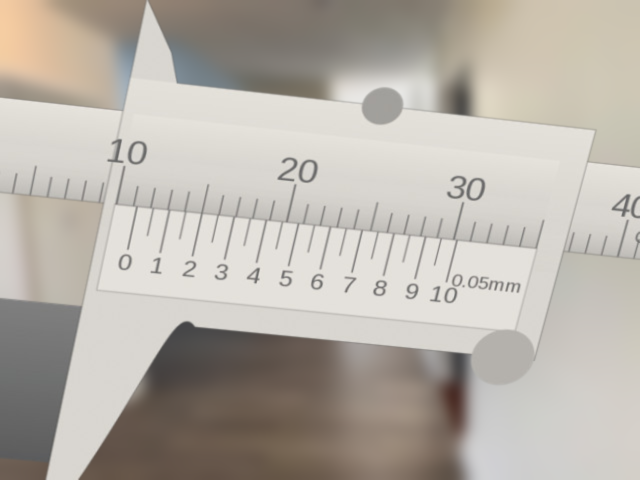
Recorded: 11.2 (mm)
